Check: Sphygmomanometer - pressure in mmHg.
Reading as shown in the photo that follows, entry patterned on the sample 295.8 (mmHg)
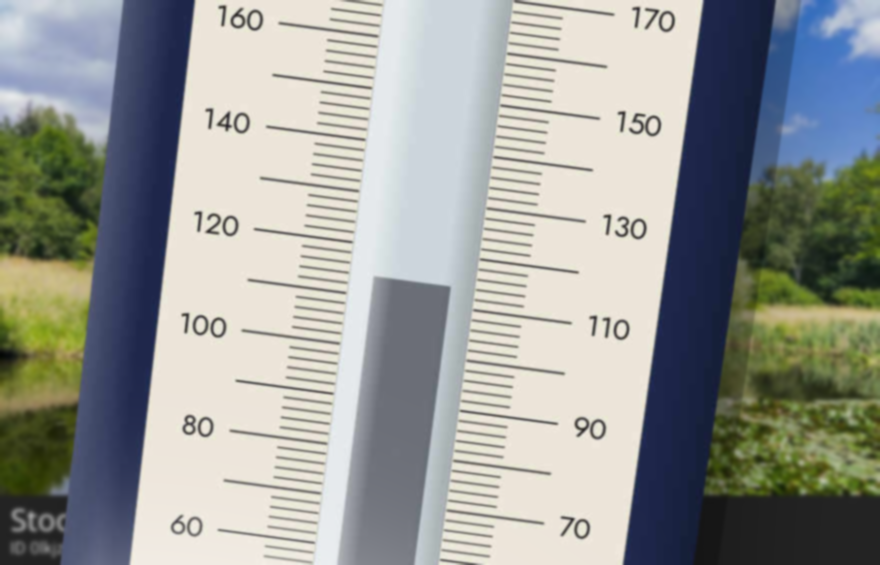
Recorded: 114 (mmHg)
